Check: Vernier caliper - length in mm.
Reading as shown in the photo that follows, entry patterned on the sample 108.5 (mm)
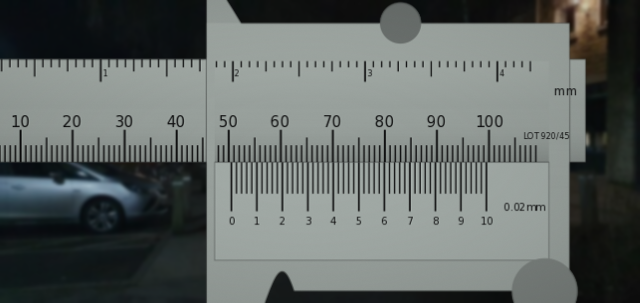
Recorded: 50.5 (mm)
